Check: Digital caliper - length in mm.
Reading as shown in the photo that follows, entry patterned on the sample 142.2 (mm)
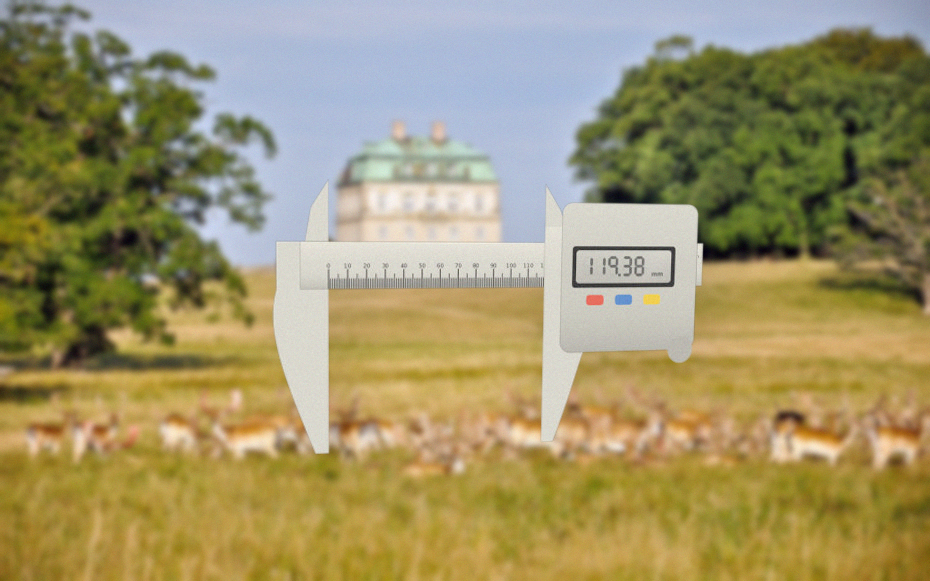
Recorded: 119.38 (mm)
